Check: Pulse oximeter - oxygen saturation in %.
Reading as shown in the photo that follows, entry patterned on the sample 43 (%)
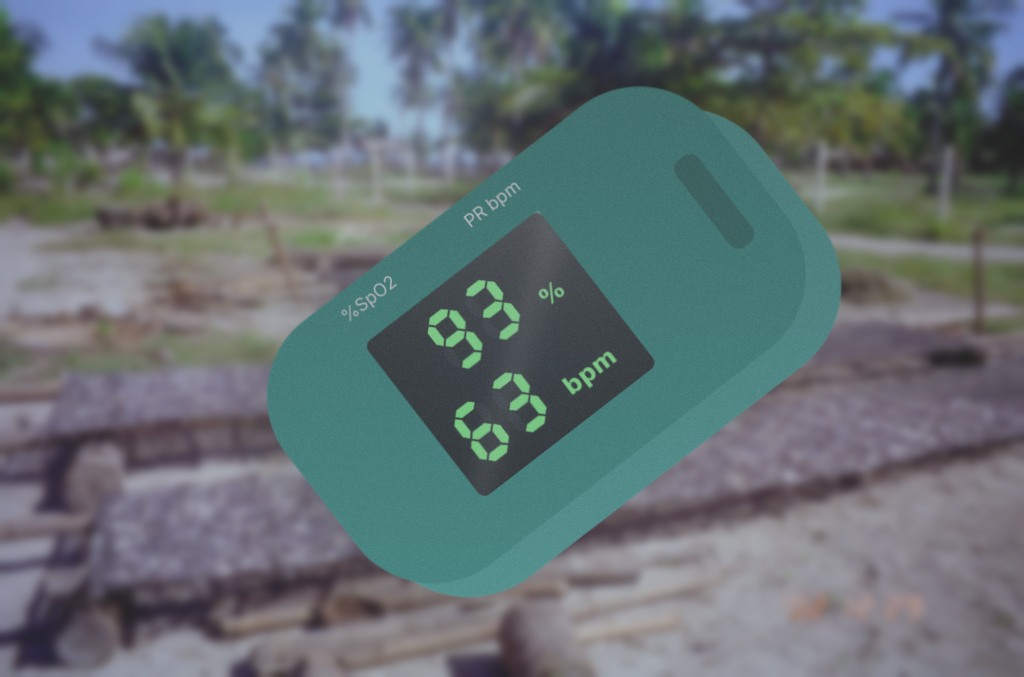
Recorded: 93 (%)
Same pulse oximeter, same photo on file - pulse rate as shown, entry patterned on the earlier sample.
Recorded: 63 (bpm)
